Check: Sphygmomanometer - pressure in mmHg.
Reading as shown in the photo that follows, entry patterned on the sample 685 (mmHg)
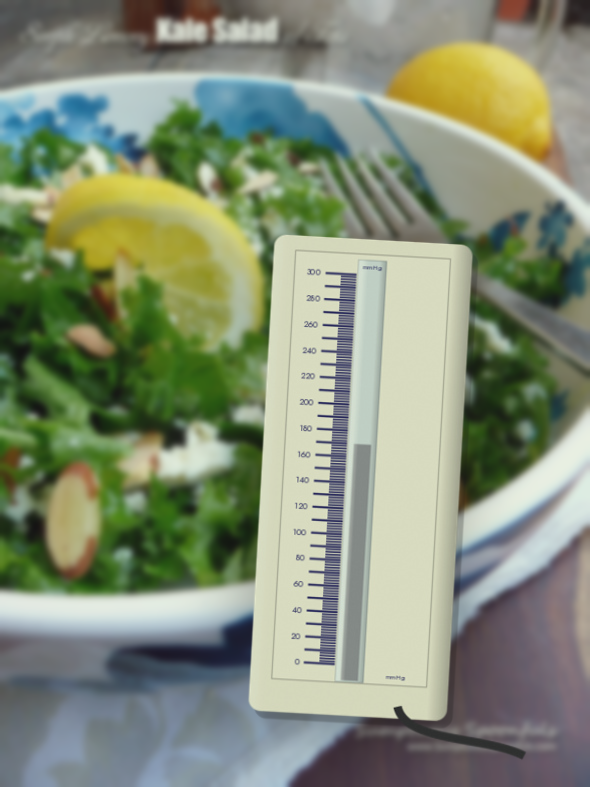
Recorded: 170 (mmHg)
